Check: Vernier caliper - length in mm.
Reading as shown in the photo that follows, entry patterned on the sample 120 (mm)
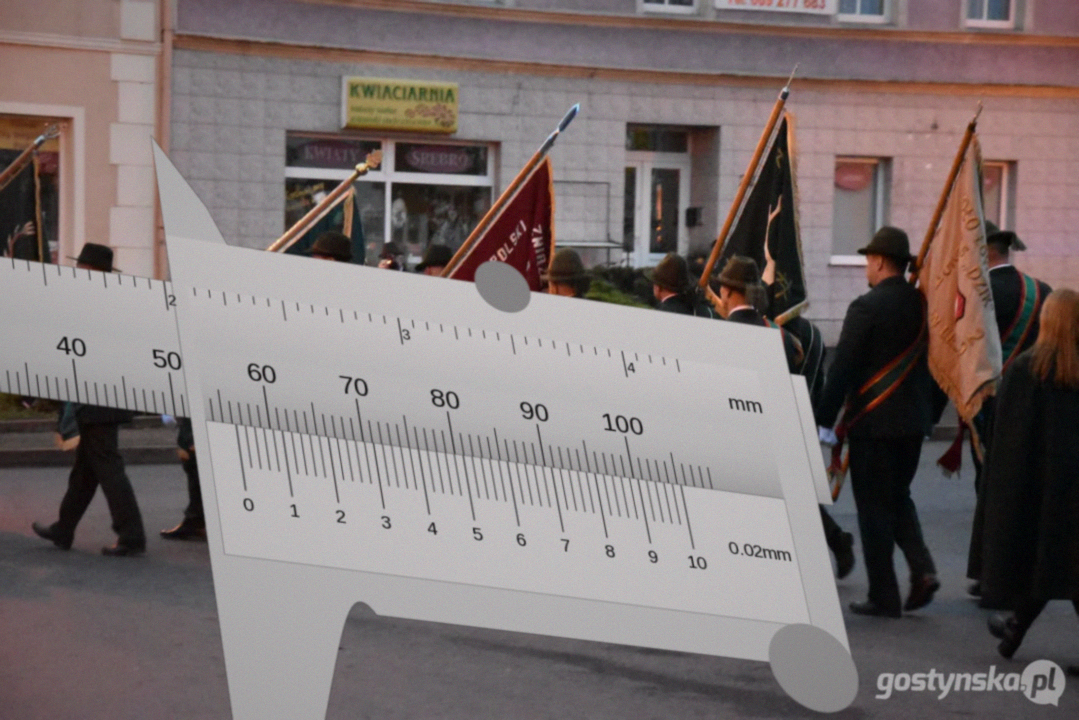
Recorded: 56.4 (mm)
